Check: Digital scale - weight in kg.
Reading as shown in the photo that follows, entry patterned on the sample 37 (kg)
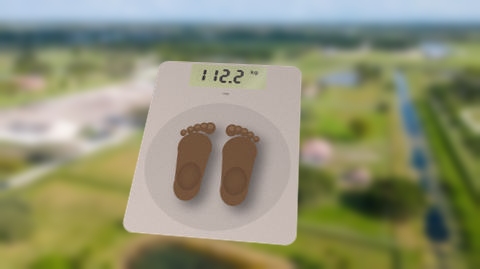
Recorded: 112.2 (kg)
